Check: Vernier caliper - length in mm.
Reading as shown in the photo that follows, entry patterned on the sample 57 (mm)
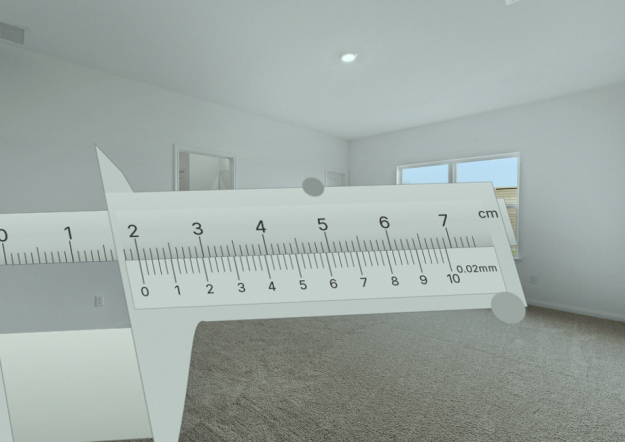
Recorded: 20.0 (mm)
